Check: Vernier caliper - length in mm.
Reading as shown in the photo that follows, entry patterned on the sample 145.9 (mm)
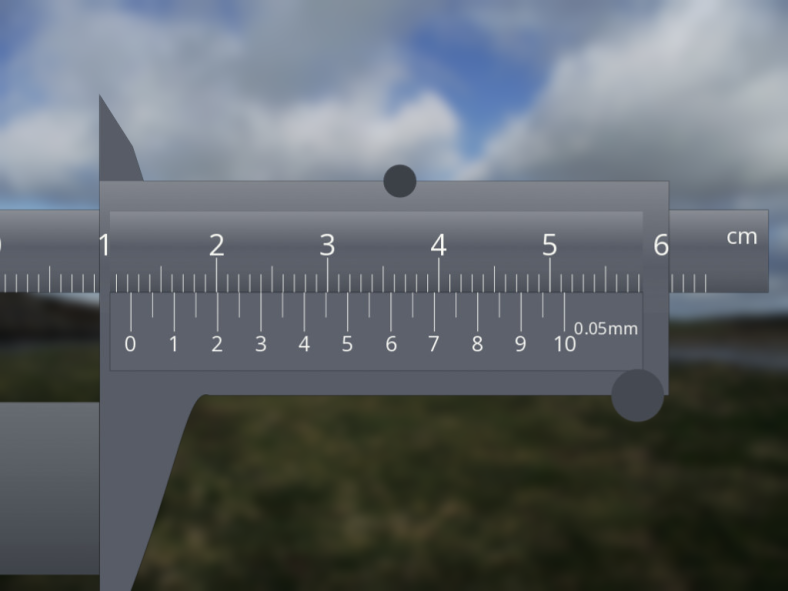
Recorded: 12.3 (mm)
